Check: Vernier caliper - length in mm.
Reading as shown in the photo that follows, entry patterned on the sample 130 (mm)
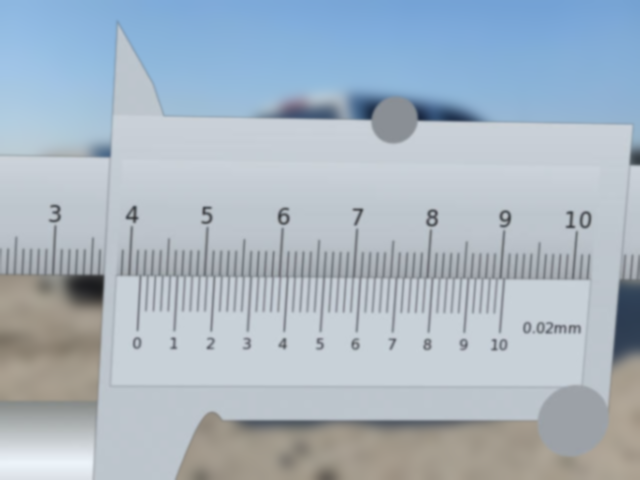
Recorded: 41.5 (mm)
